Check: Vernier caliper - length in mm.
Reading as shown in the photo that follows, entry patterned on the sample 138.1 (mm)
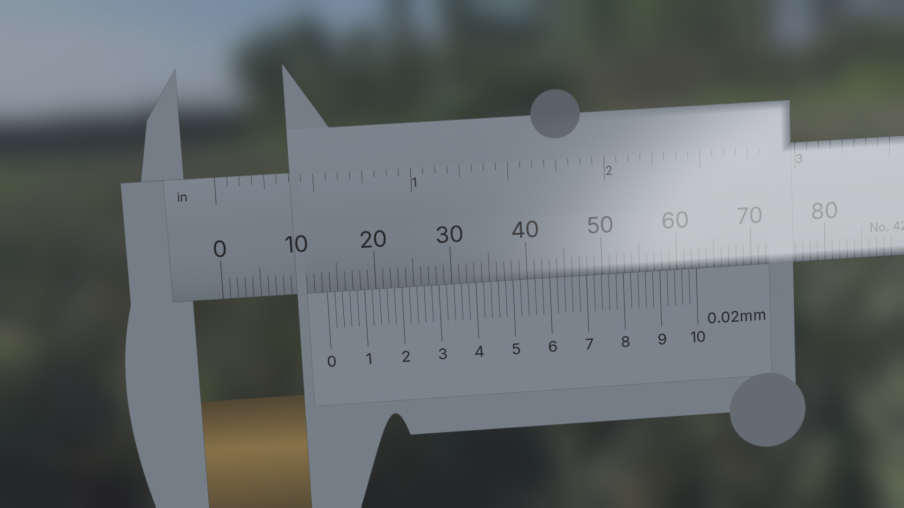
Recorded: 13.6 (mm)
